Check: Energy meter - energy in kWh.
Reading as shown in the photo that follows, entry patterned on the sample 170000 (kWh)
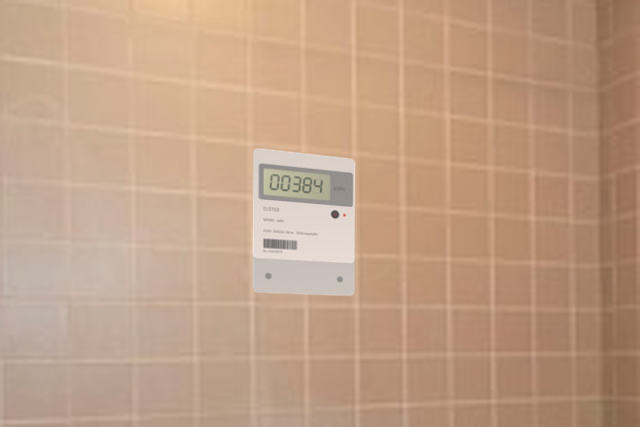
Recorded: 384 (kWh)
